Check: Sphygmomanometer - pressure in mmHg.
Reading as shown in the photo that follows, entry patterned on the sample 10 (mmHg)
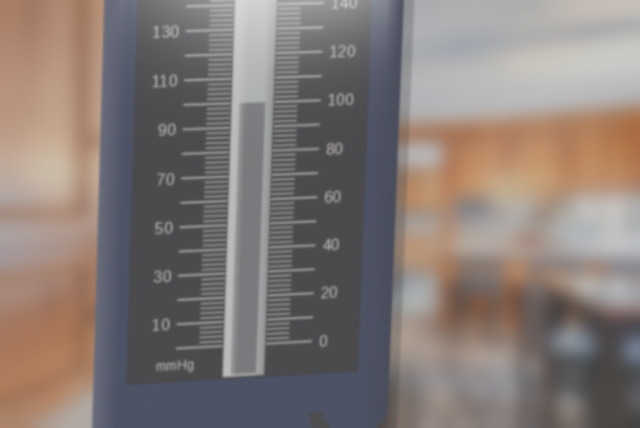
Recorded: 100 (mmHg)
